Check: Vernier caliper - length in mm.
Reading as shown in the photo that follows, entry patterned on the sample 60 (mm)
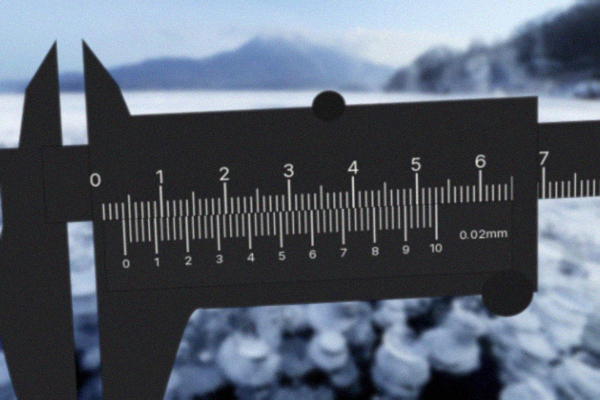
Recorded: 4.0 (mm)
